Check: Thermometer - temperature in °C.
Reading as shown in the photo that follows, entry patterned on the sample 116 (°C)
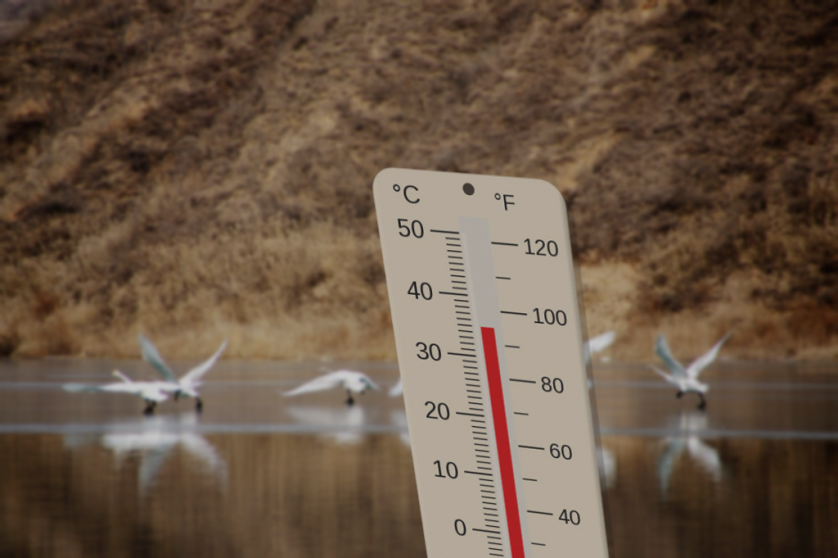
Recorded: 35 (°C)
